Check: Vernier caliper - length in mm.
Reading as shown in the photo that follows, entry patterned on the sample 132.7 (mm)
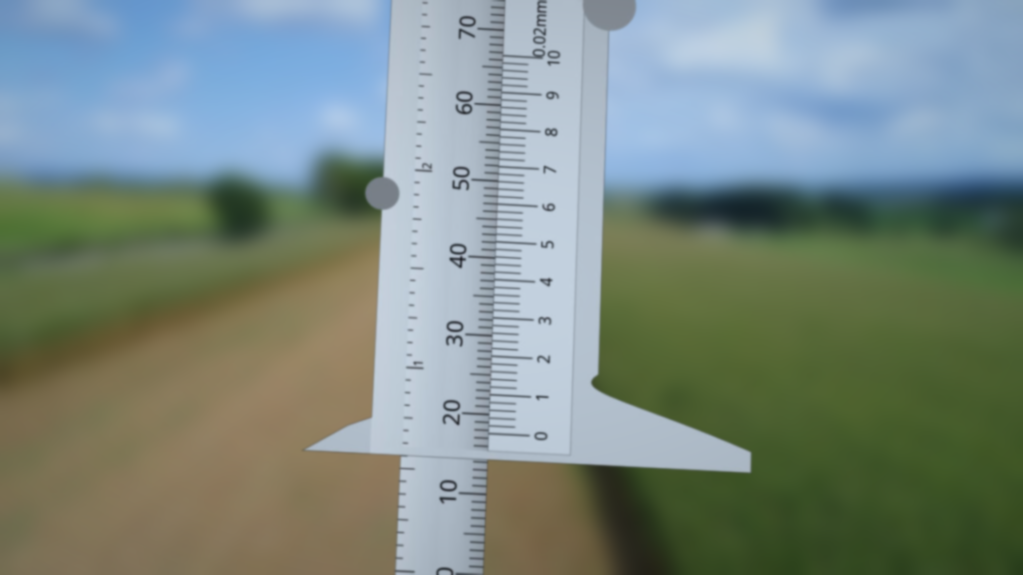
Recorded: 17.6 (mm)
